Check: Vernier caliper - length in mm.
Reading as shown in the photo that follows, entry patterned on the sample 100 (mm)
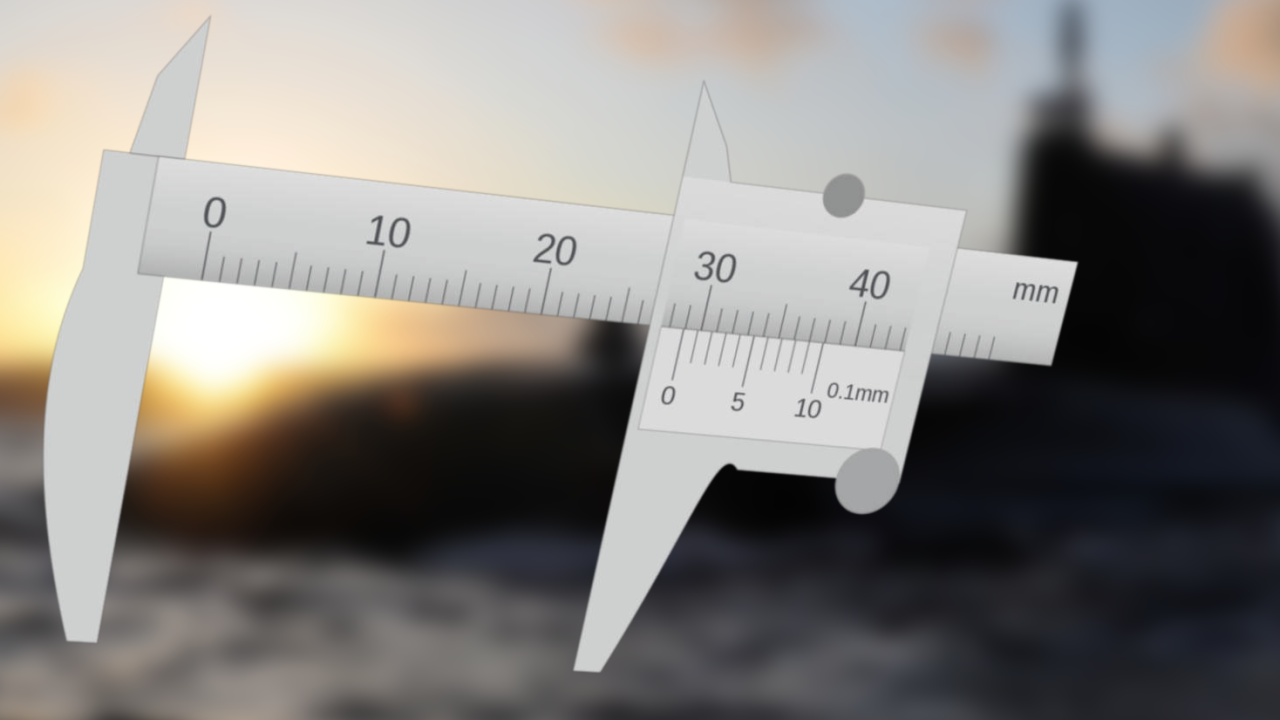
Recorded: 28.9 (mm)
